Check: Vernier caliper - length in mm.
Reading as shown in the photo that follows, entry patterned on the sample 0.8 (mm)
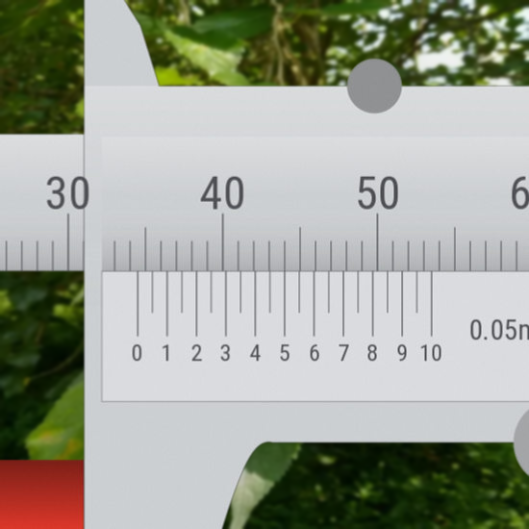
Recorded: 34.5 (mm)
